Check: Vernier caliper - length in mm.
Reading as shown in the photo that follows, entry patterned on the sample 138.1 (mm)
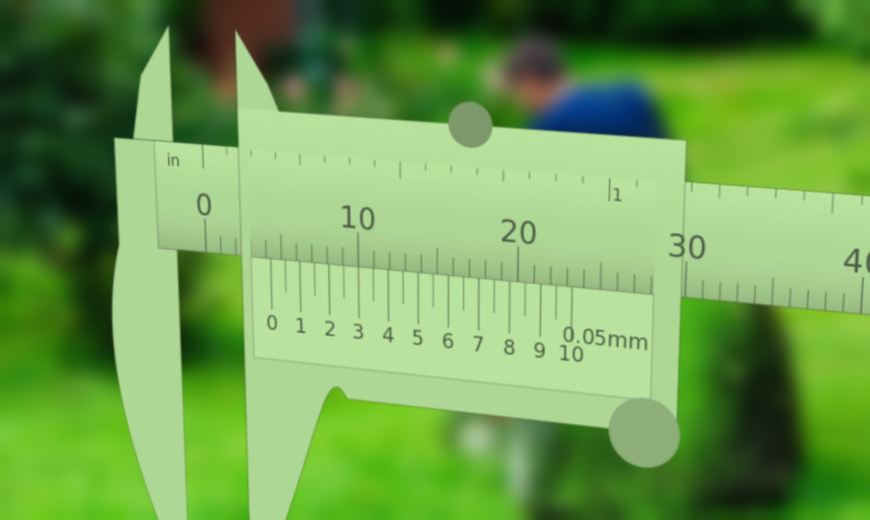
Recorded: 4.3 (mm)
